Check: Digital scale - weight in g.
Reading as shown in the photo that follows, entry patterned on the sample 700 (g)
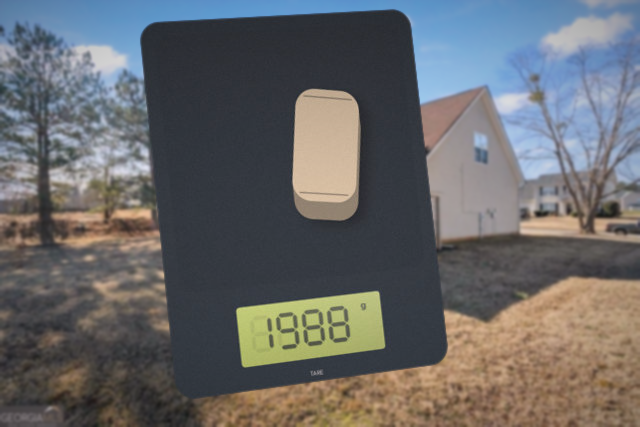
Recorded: 1988 (g)
